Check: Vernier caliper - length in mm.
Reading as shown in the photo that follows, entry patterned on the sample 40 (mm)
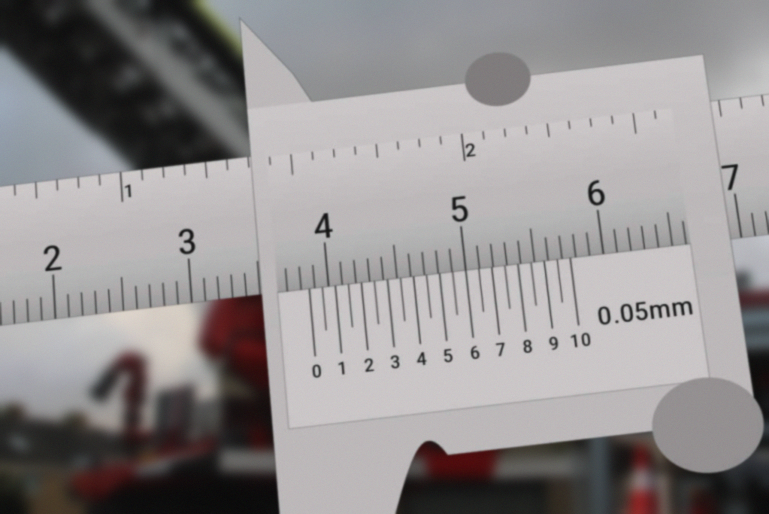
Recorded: 38.6 (mm)
